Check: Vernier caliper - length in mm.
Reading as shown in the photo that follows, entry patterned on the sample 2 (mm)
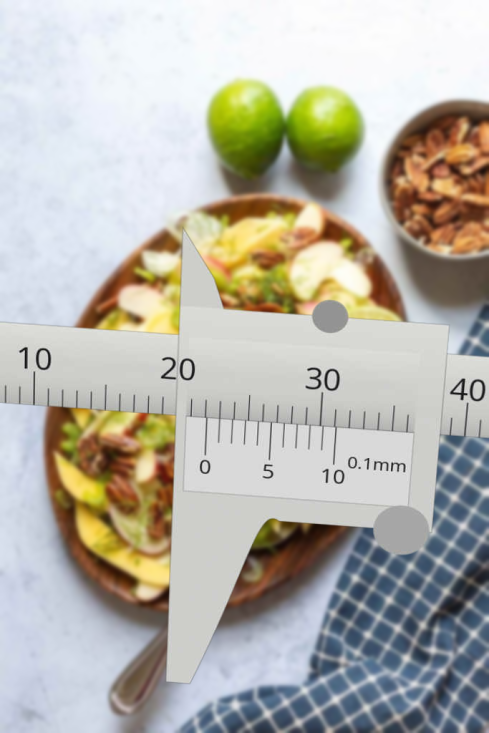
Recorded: 22.1 (mm)
